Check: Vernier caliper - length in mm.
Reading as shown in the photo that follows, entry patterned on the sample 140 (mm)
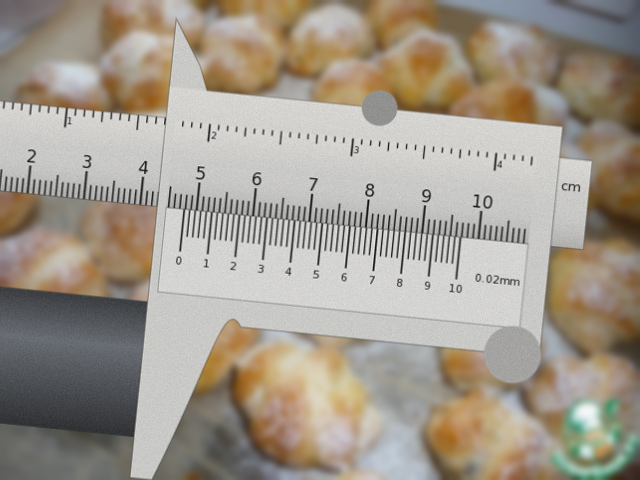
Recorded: 47.8 (mm)
